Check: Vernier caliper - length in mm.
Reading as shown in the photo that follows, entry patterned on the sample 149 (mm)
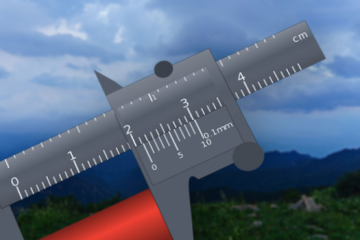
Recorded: 21.2 (mm)
